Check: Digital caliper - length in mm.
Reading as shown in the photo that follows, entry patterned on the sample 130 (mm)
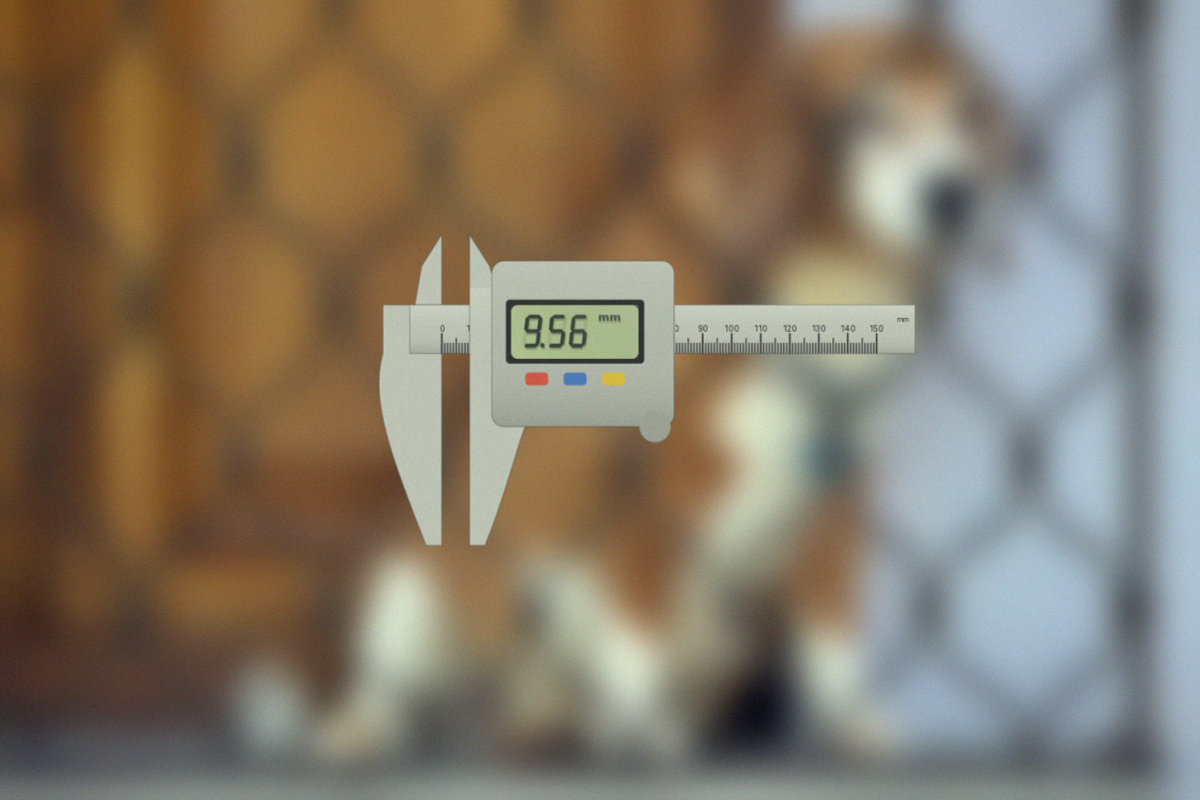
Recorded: 9.56 (mm)
